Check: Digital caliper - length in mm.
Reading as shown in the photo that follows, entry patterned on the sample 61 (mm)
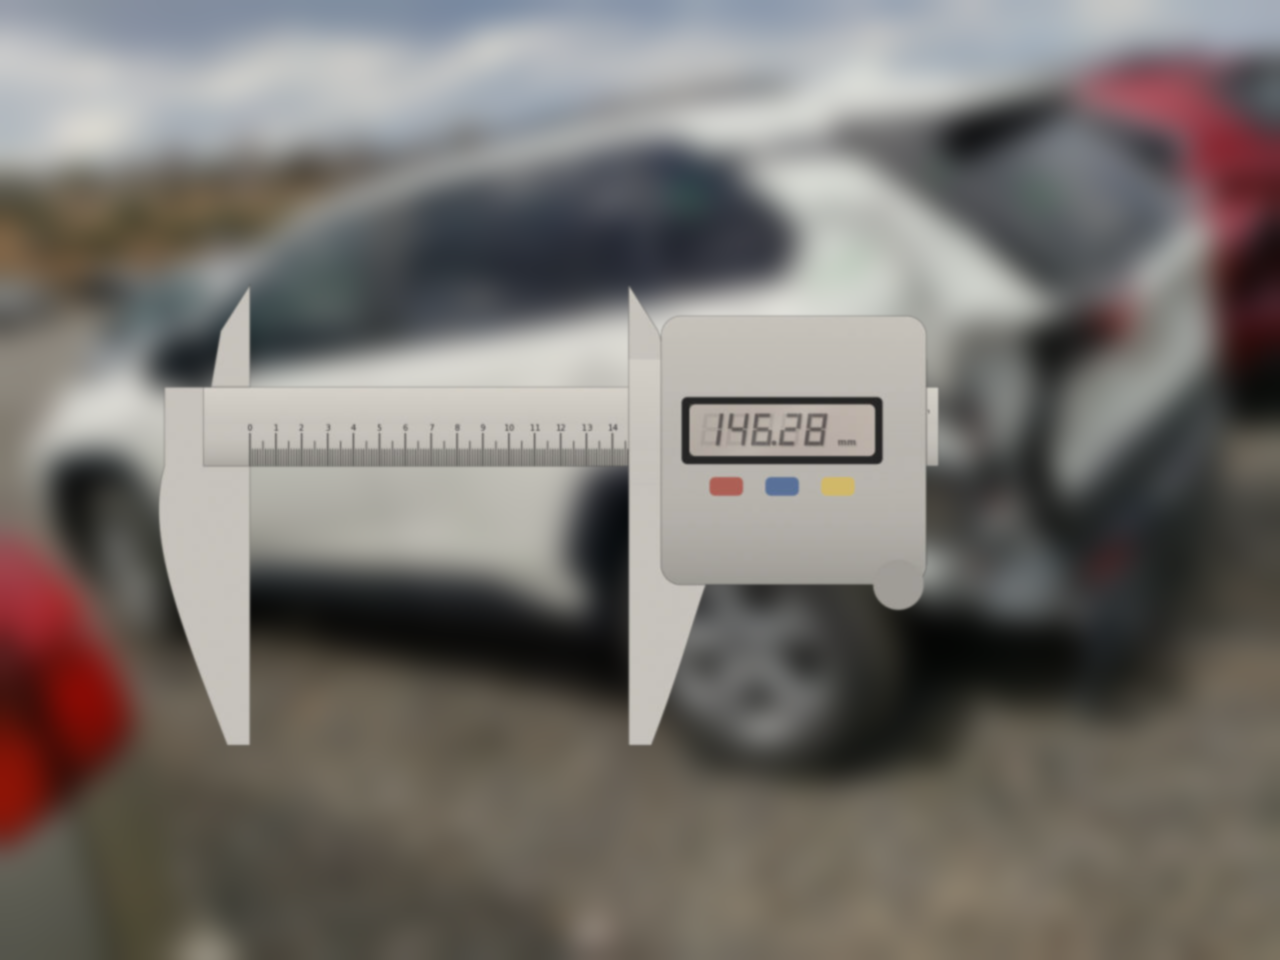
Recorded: 146.28 (mm)
